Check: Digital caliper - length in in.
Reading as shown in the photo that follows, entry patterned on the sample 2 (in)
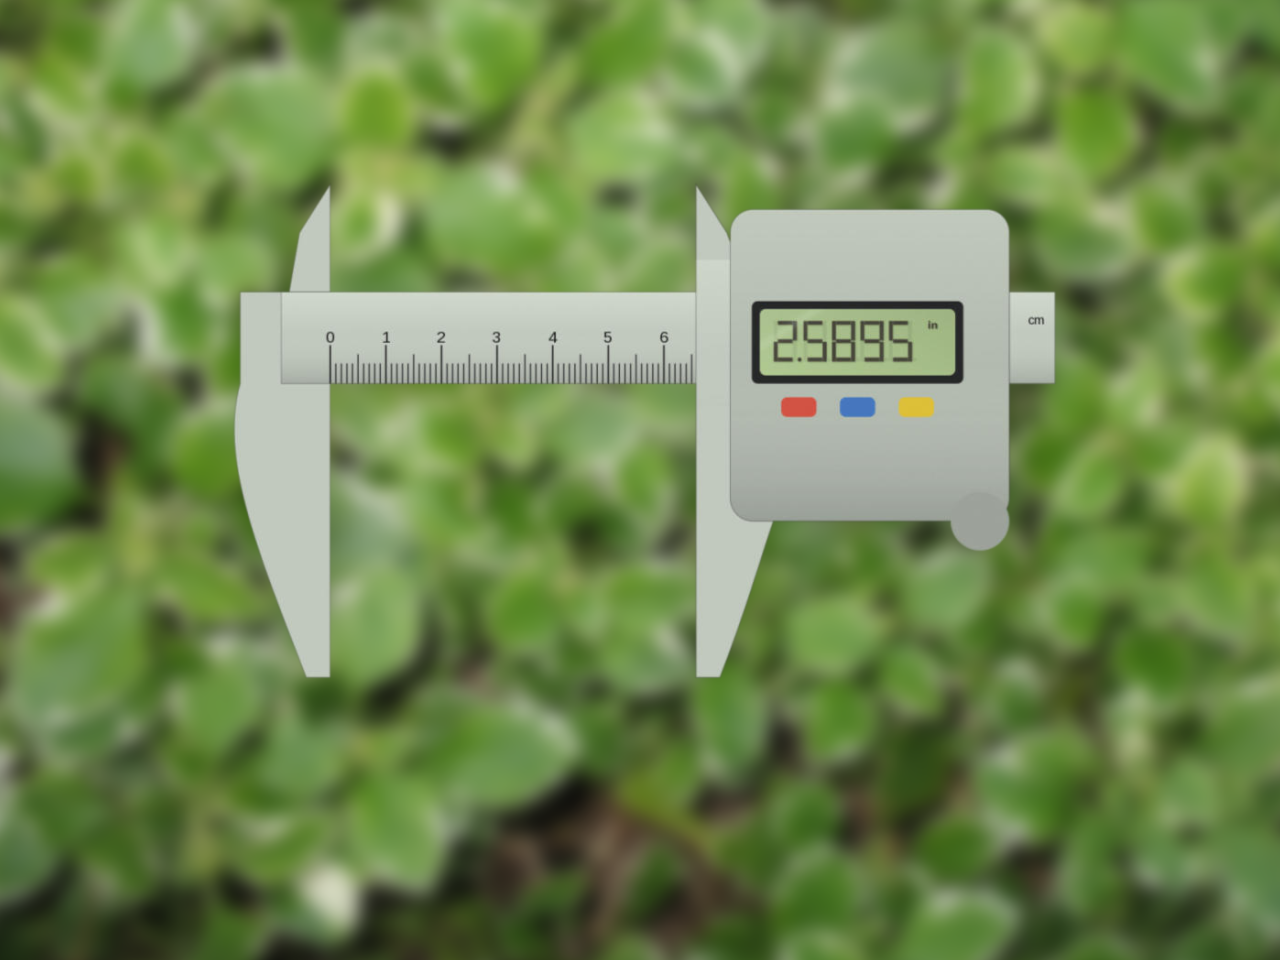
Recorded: 2.5895 (in)
